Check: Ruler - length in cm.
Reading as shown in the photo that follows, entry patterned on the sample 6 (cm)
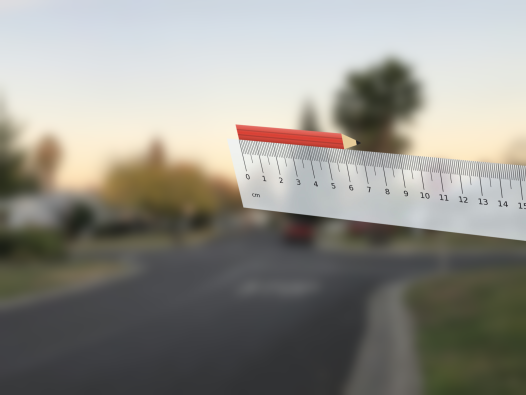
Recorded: 7 (cm)
